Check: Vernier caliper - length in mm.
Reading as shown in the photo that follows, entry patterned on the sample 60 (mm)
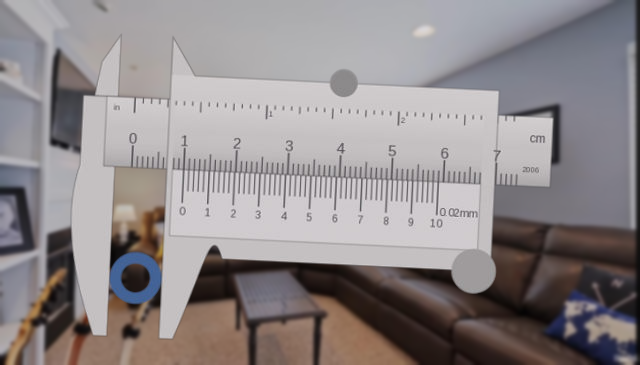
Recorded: 10.0 (mm)
